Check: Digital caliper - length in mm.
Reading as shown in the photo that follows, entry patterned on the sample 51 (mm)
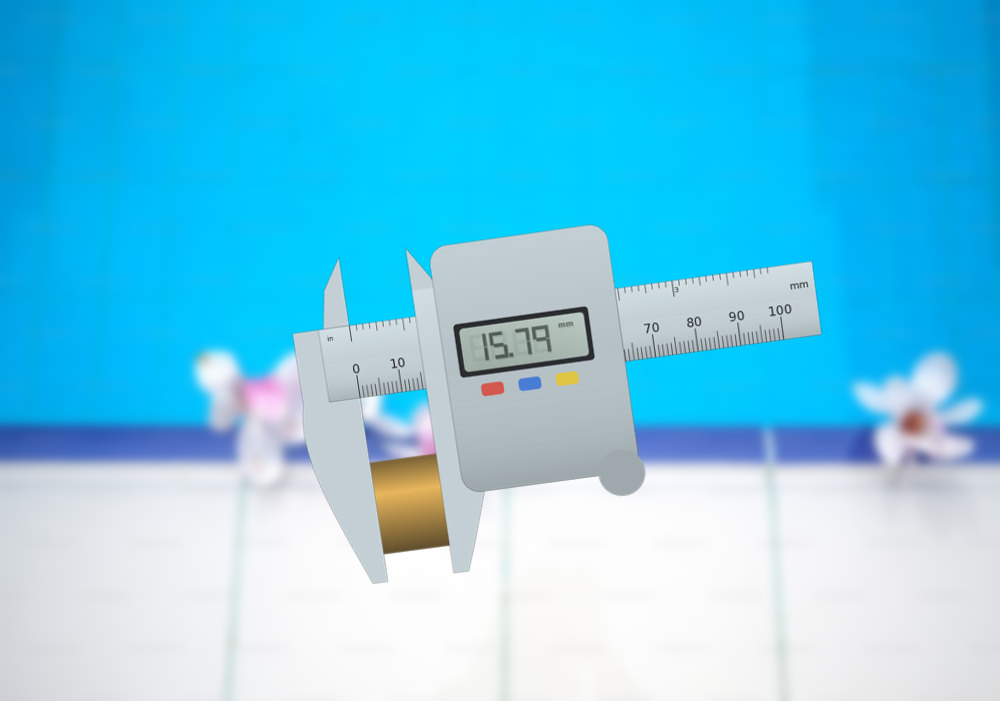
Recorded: 15.79 (mm)
